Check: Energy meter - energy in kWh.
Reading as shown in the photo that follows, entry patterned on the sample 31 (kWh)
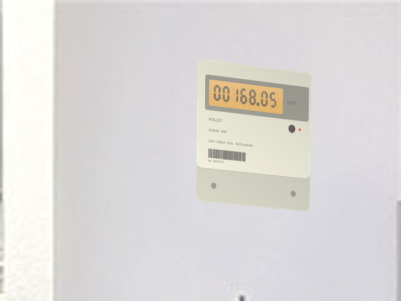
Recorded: 168.05 (kWh)
